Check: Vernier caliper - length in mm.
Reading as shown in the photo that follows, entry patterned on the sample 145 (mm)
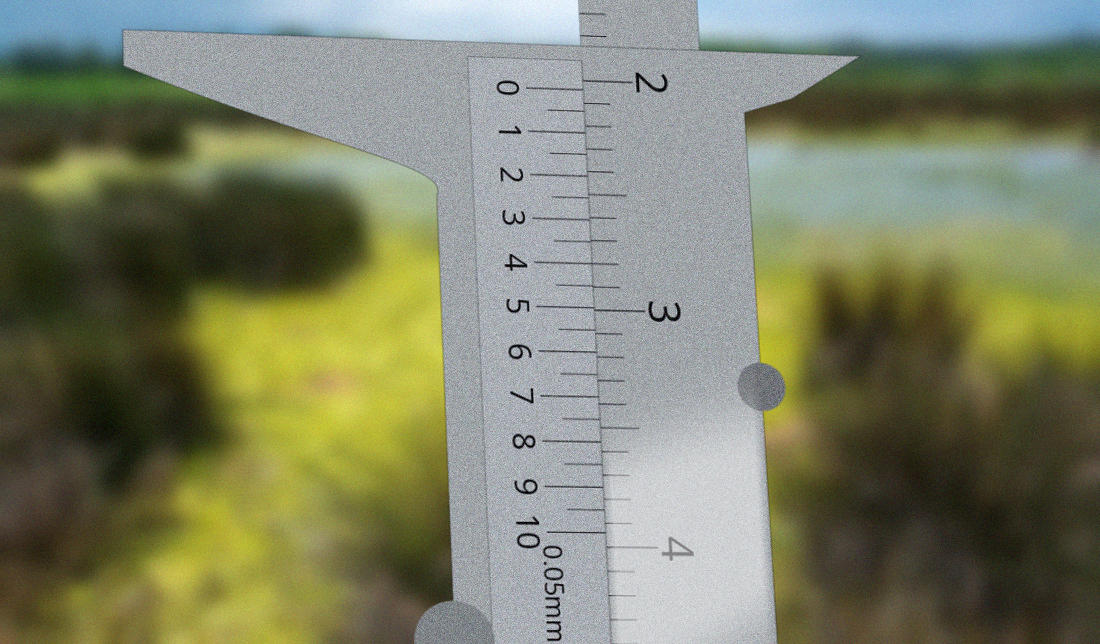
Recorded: 20.4 (mm)
